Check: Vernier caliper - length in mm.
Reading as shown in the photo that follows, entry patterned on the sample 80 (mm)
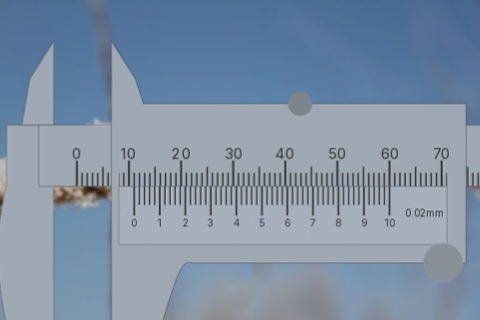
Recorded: 11.0 (mm)
